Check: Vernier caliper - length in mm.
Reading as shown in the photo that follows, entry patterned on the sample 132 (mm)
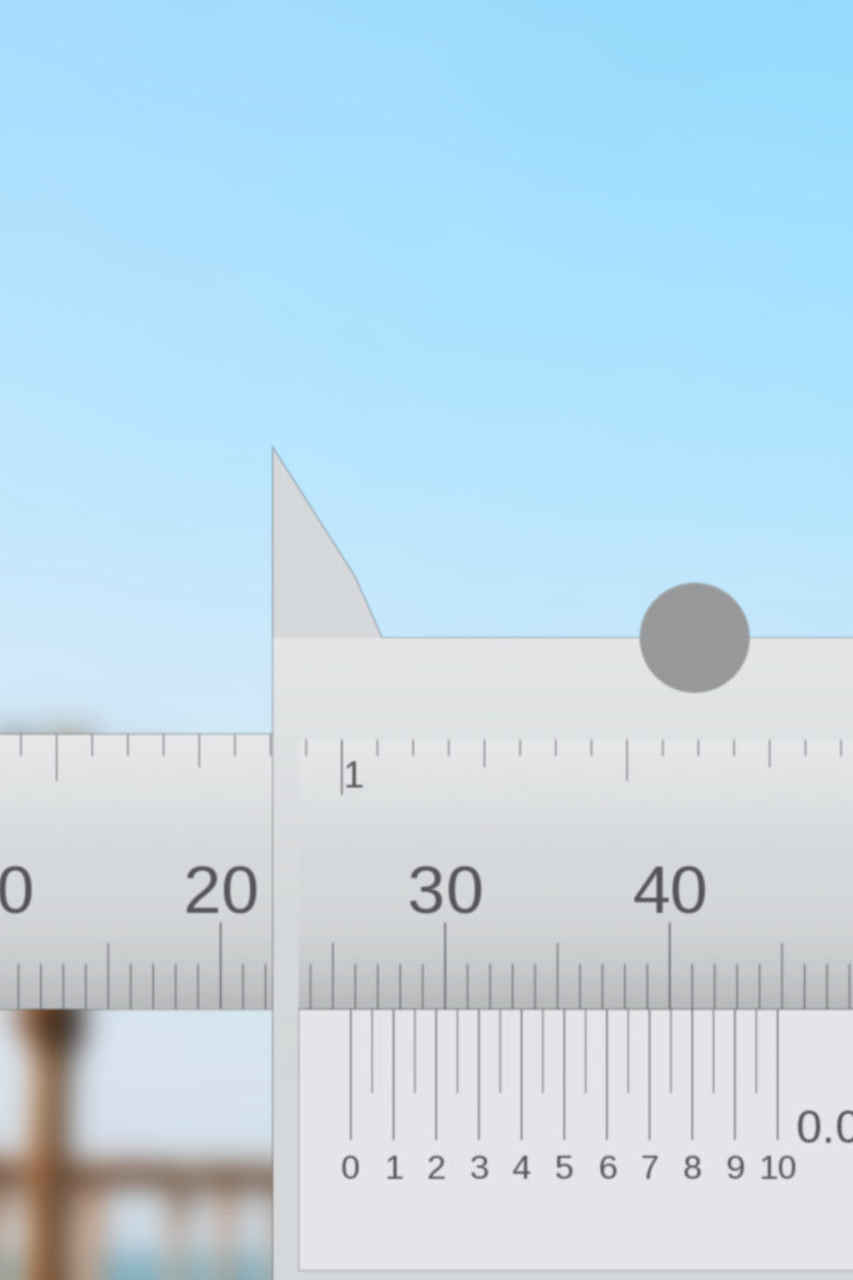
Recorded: 25.8 (mm)
